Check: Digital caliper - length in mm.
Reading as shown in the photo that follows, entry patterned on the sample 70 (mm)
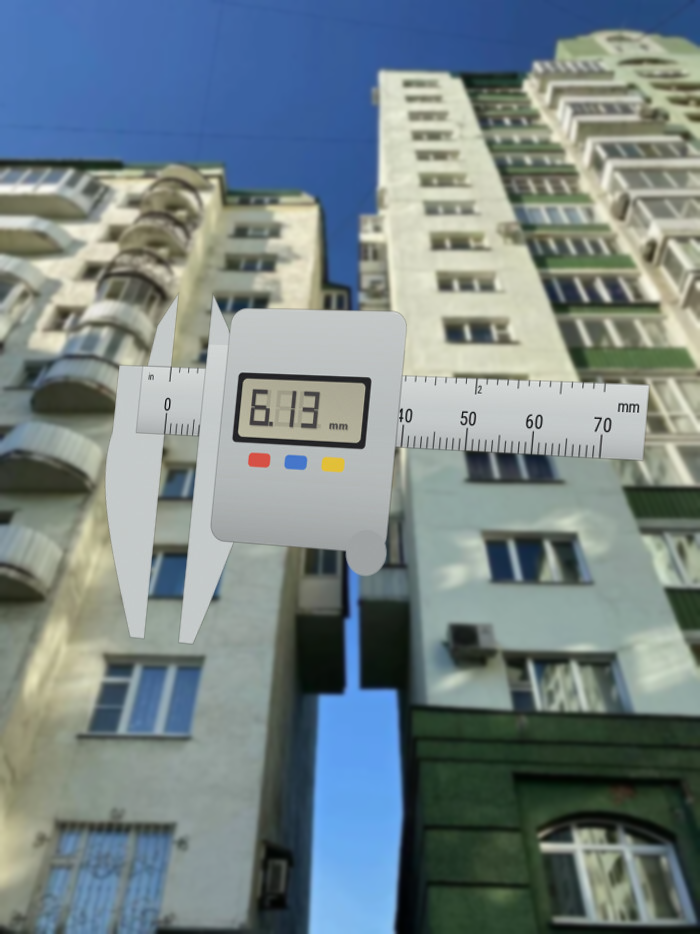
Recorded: 6.13 (mm)
